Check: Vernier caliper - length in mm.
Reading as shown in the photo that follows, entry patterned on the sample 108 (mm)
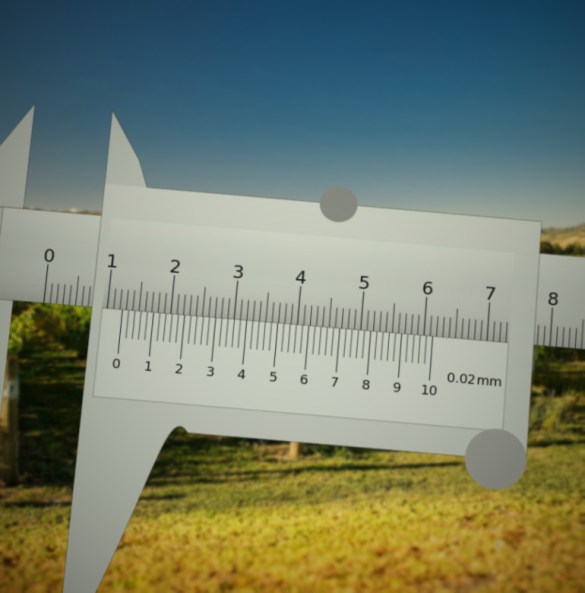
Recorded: 12.4 (mm)
